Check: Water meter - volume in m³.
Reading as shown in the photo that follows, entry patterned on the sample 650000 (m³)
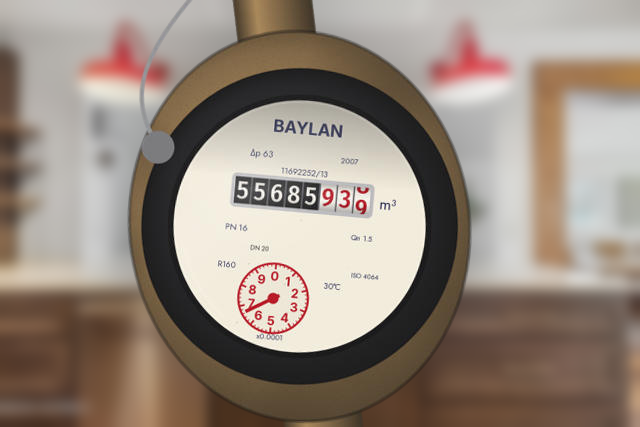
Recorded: 55685.9386 (m³)
